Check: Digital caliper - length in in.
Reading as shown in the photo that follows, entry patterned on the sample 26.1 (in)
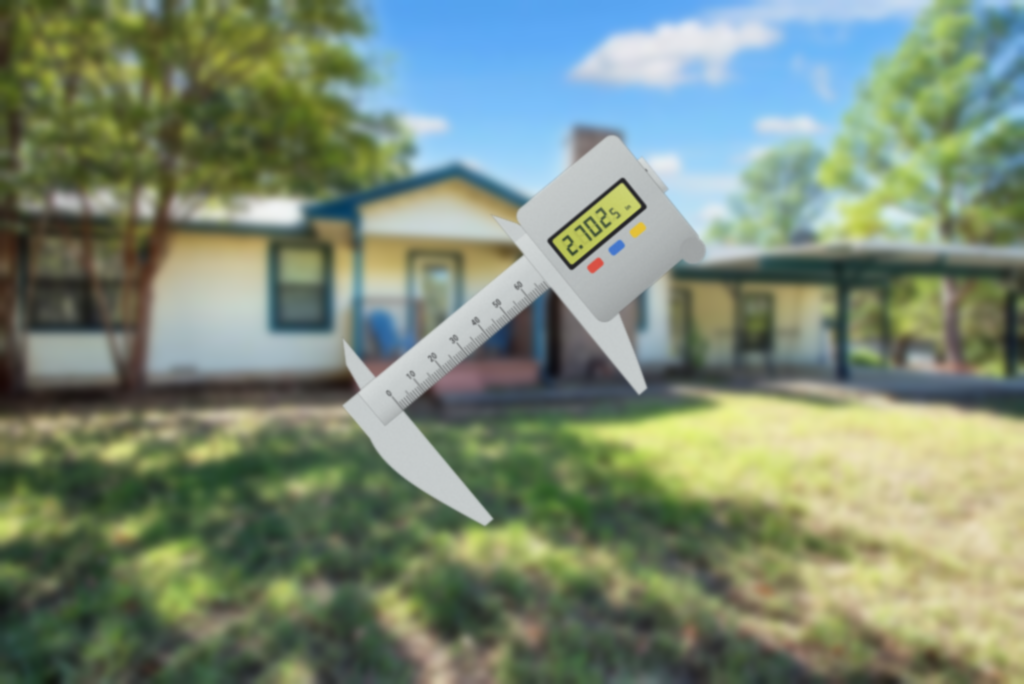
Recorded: 2.7025 (in)
